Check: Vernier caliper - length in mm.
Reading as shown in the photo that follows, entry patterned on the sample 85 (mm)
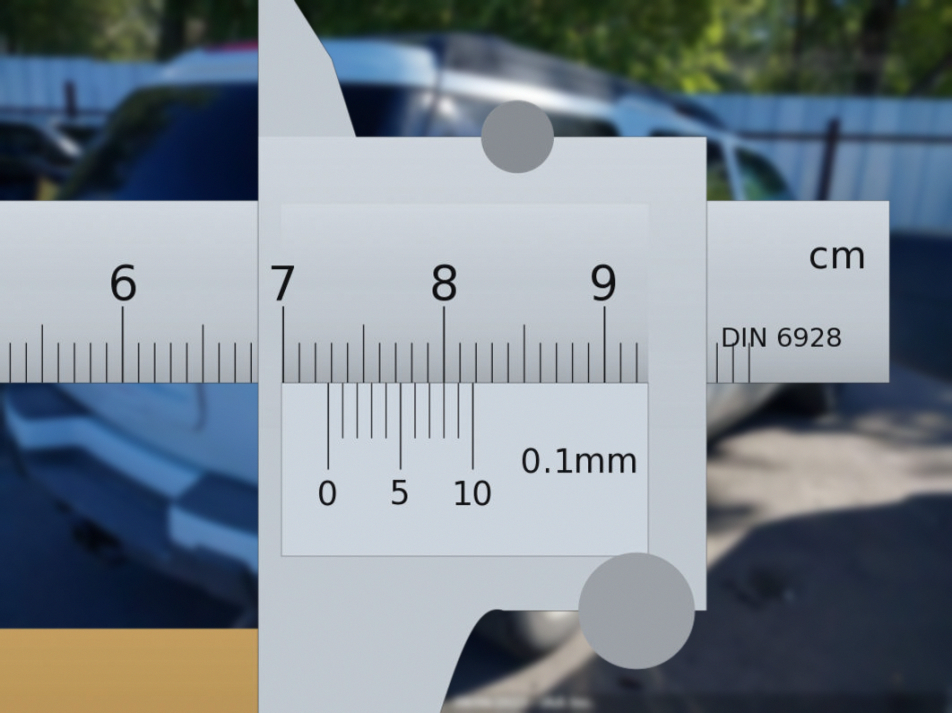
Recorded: 72.8 (mm)
